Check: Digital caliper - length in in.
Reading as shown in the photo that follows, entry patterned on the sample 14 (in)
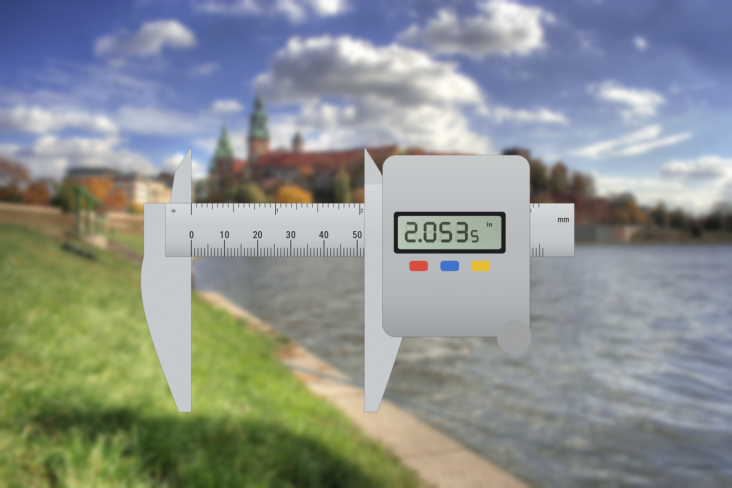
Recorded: 2.0535 (in)
